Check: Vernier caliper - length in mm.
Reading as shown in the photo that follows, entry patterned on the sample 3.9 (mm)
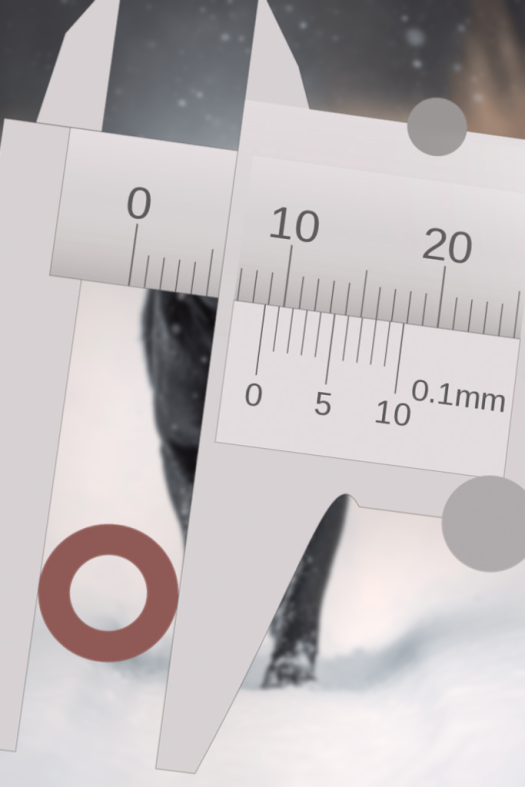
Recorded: 8.8 (mm)
